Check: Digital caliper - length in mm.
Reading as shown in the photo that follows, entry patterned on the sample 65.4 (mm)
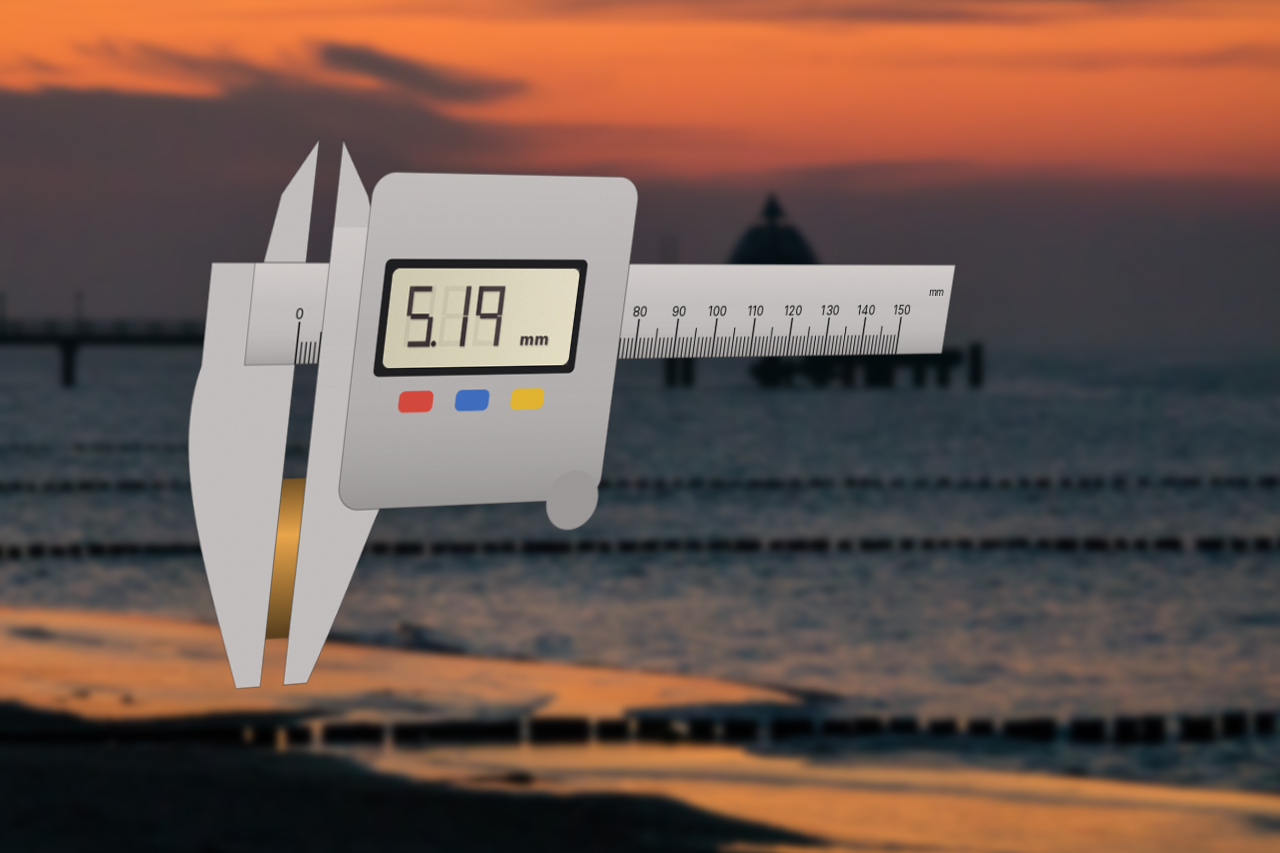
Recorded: 5.19 (mm)
